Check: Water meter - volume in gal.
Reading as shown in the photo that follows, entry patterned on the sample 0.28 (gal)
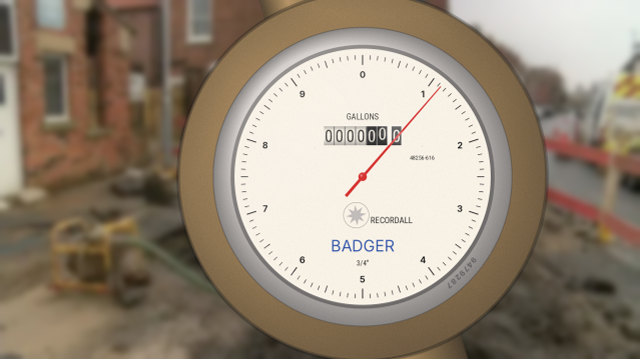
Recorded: 1.1 (gal)
